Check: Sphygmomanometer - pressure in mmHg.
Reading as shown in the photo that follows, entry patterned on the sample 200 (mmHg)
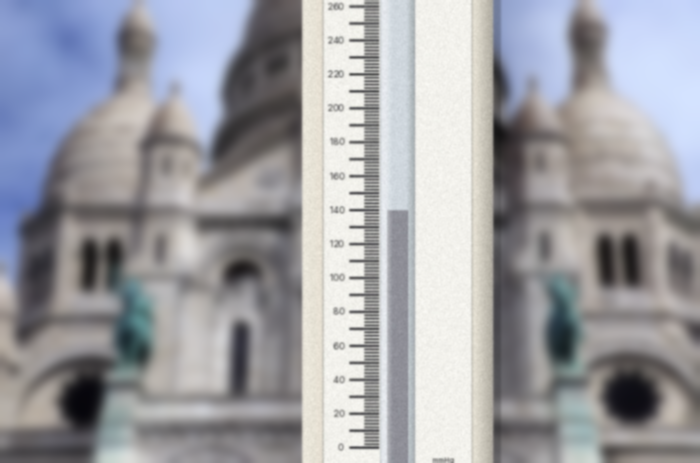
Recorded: 140 (mmHg)
